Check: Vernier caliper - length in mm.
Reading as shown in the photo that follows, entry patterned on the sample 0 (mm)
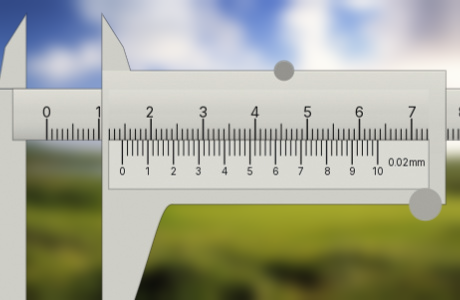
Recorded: 14.5 (mm)
